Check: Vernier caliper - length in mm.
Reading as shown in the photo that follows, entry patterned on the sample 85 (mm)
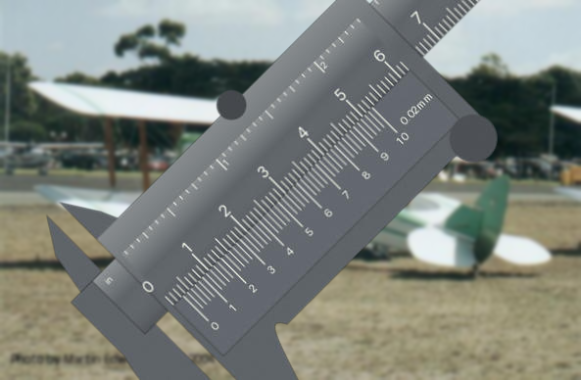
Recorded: 3.4 (mm)
